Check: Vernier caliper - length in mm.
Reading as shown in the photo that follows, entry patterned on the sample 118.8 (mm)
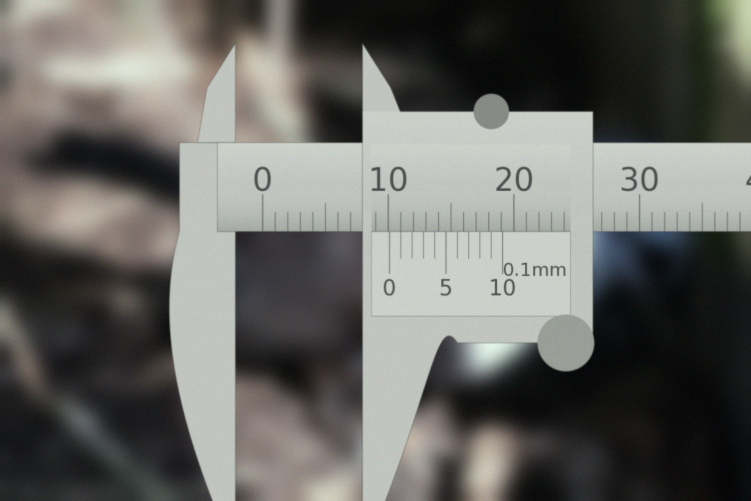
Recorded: 10.1 (mm)
